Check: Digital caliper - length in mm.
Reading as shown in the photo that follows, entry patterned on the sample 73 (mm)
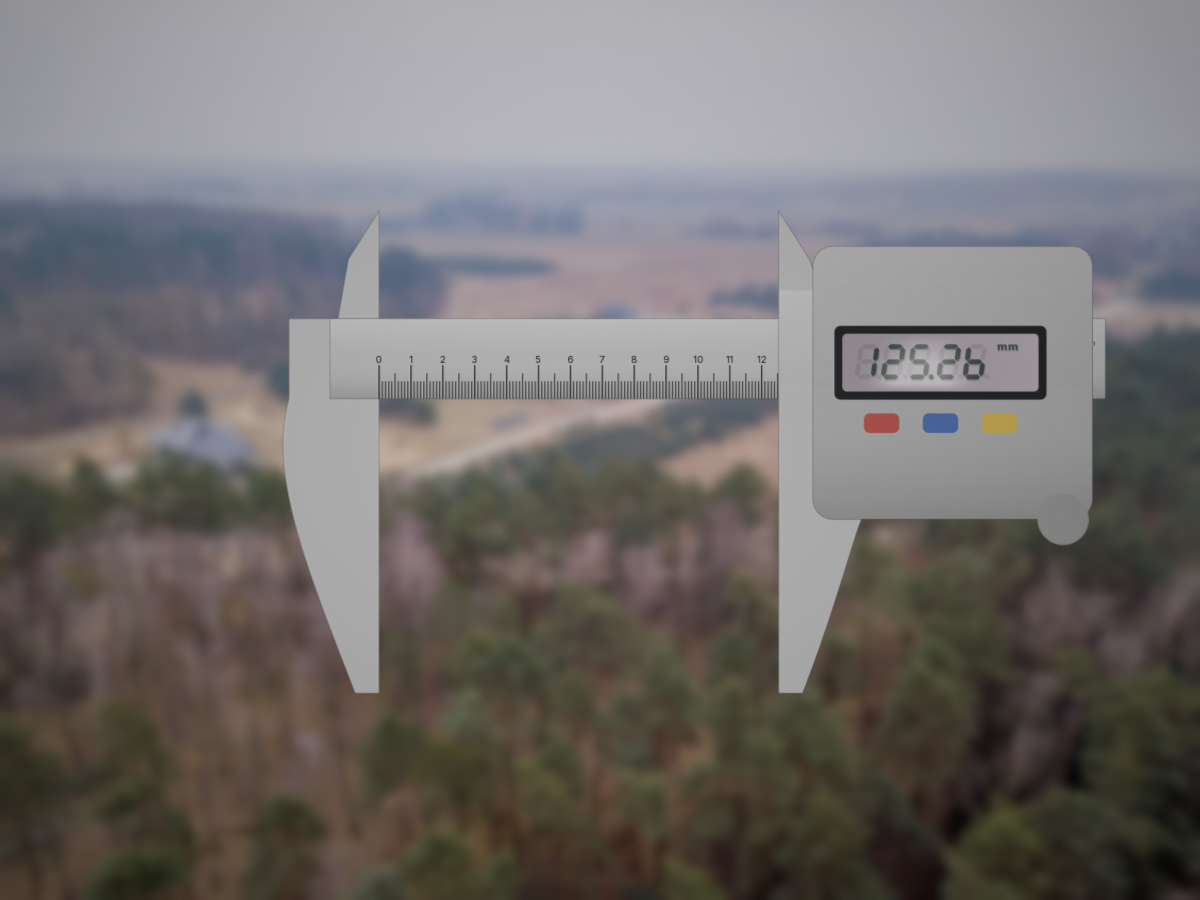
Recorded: 125.26 (mm)
